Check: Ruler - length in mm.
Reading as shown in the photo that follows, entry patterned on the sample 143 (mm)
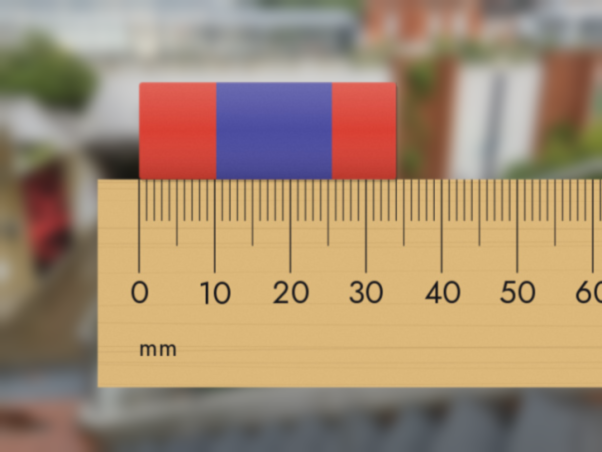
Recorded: 34 (mm)
